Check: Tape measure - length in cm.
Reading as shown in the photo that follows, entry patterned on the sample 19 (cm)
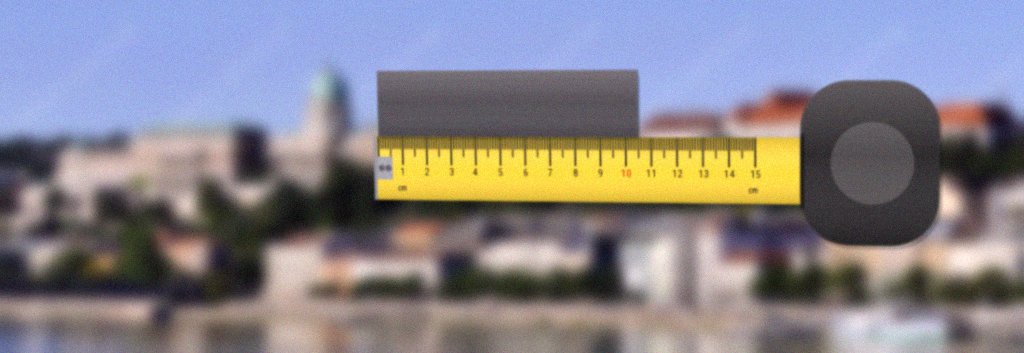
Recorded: 10.5 (cm)
